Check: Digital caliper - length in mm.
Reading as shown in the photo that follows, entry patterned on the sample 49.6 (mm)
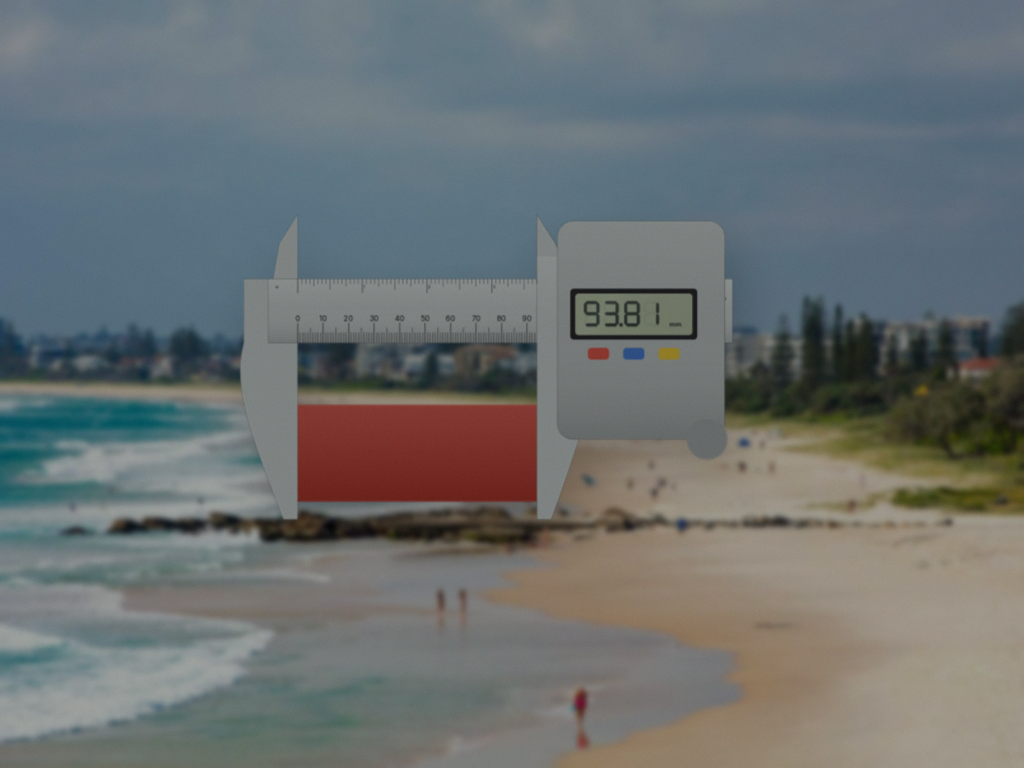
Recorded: 93.81 (mm)
